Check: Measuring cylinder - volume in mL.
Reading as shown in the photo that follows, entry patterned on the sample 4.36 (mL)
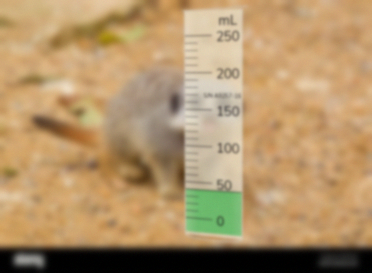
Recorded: 40 (mL)
